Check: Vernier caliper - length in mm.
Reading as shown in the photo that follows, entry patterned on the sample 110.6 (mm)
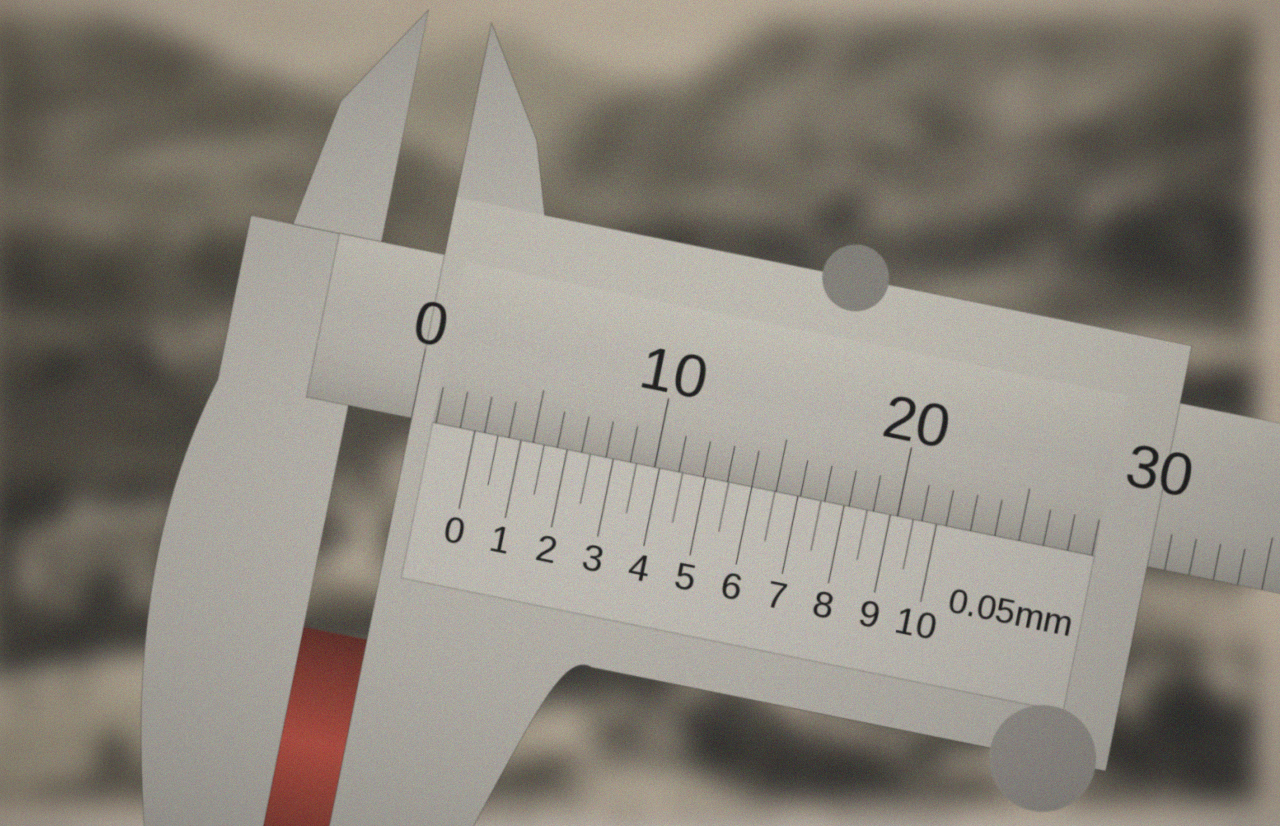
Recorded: 2.6 (mm)
